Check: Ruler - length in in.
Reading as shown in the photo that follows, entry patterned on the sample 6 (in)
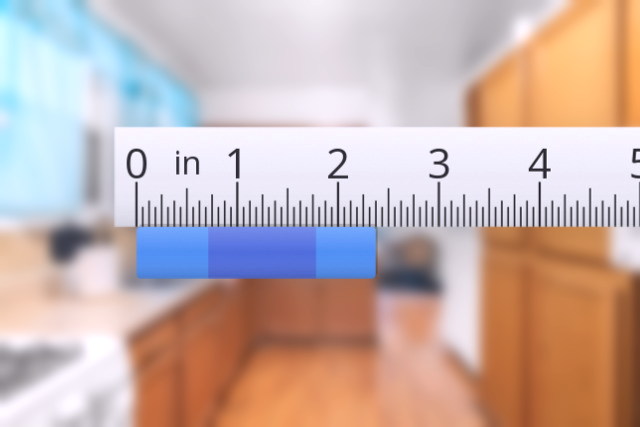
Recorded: 2.375 (in)
